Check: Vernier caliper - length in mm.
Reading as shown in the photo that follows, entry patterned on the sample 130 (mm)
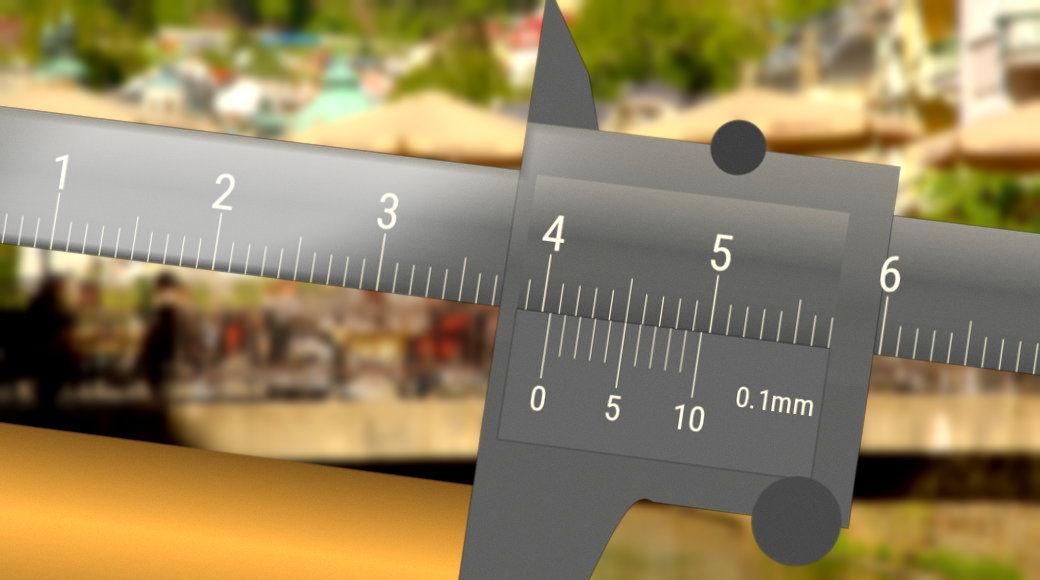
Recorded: 40.5 (mm)
